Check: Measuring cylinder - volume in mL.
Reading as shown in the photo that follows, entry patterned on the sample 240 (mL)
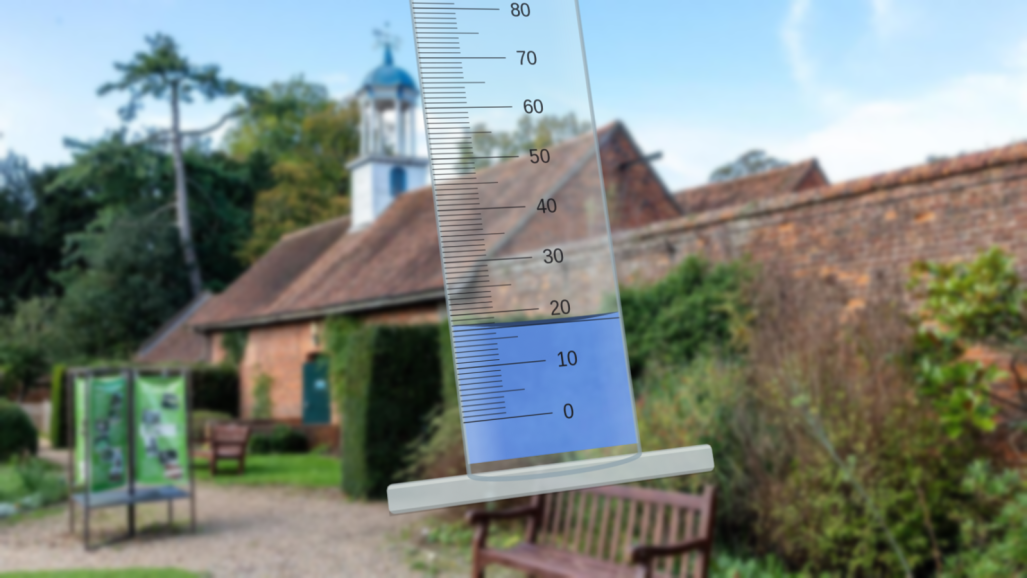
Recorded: 17 (mL)
